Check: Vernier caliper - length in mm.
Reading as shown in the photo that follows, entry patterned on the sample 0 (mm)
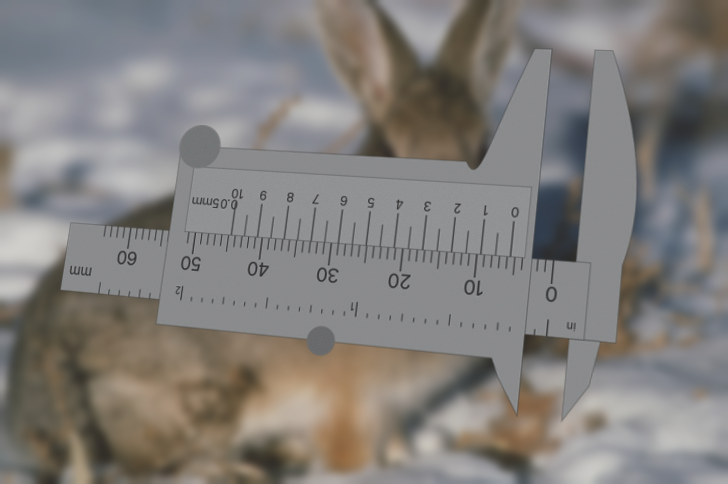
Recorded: 5.6 (mm)
